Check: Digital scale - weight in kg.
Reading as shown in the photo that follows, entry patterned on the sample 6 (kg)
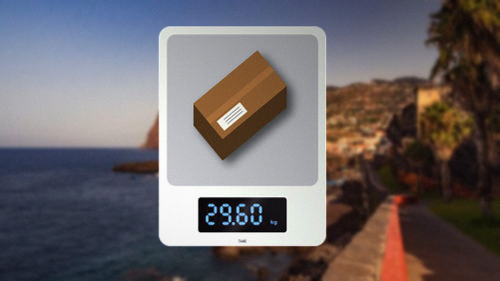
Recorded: 29.60 (kg)
